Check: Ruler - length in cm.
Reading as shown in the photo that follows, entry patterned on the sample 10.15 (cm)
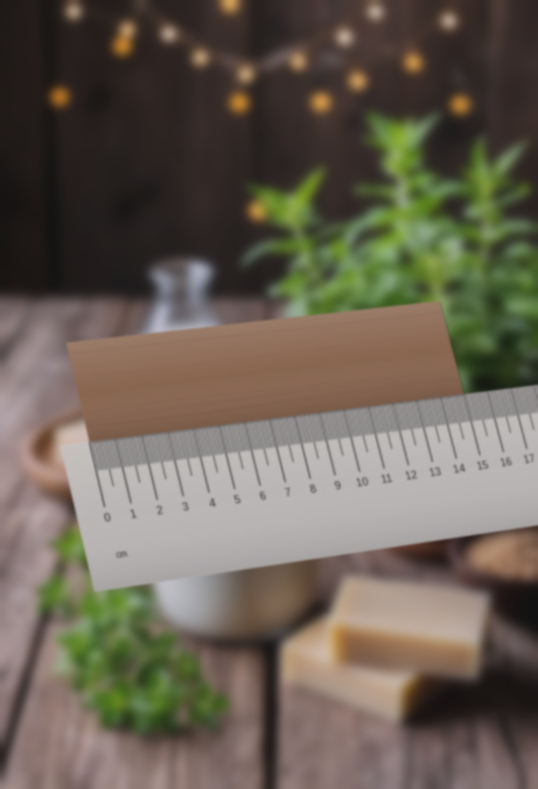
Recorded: 15 (cm)
